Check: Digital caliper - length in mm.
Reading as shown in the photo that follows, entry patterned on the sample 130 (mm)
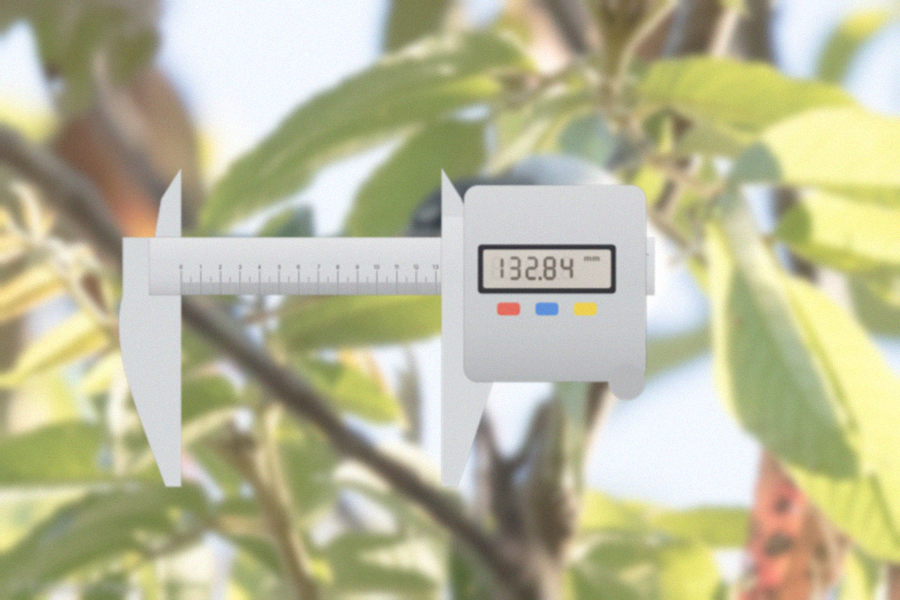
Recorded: 132.84 (mm)
